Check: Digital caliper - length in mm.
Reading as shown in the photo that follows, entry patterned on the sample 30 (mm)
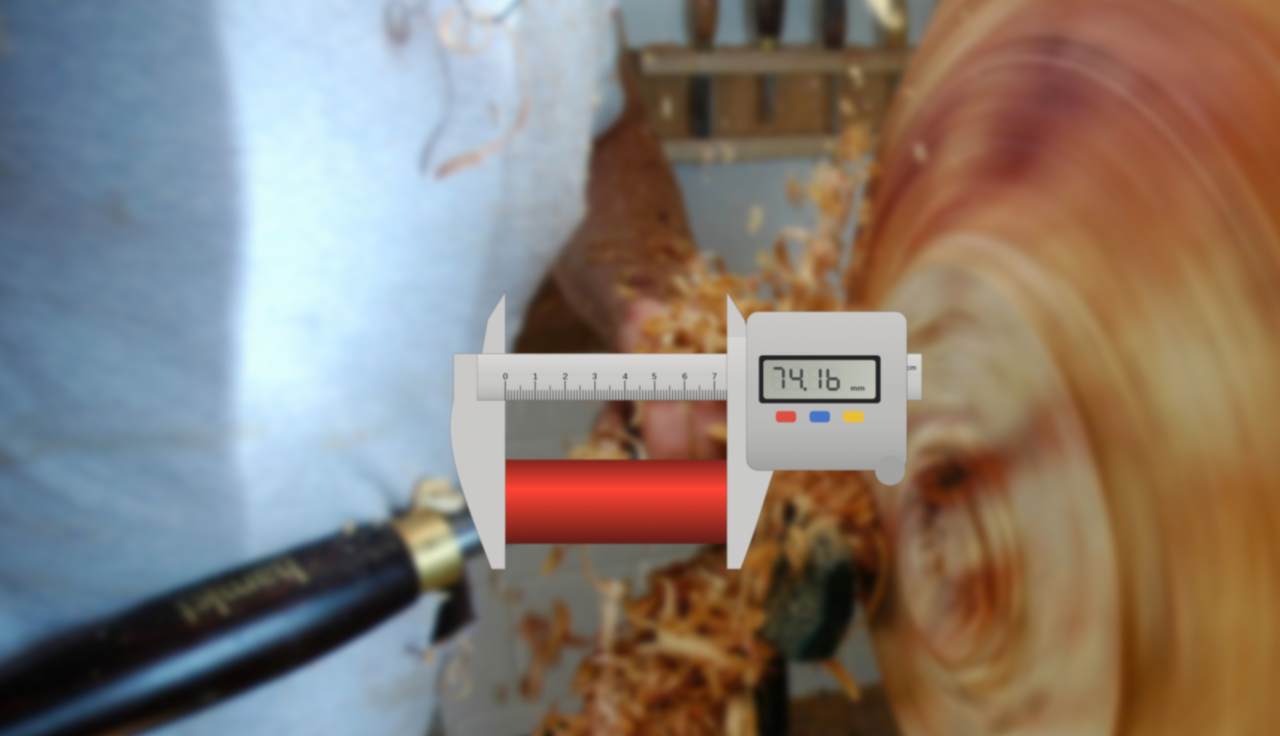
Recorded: 74.16 (mm)
